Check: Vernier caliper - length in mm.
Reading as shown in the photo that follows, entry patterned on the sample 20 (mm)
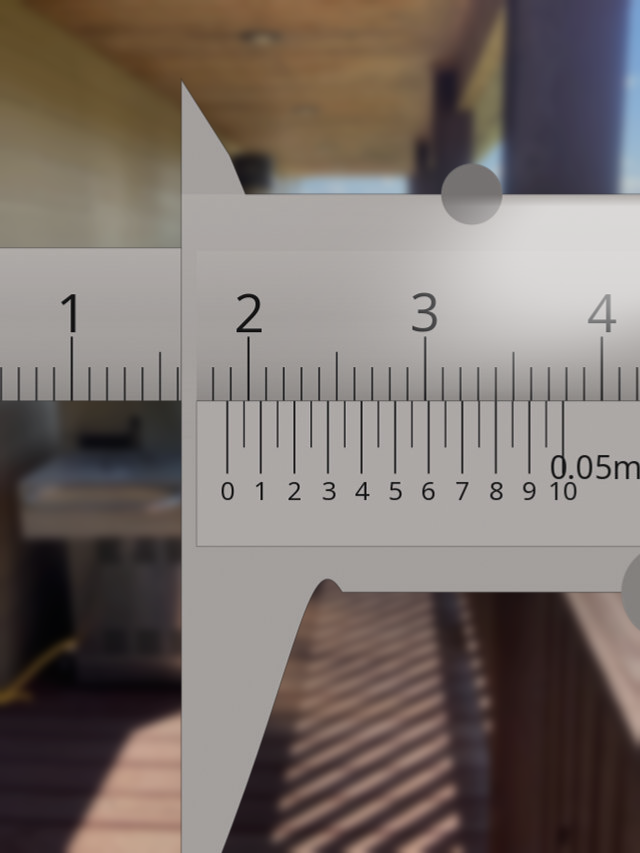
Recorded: 18.8 (mm)
